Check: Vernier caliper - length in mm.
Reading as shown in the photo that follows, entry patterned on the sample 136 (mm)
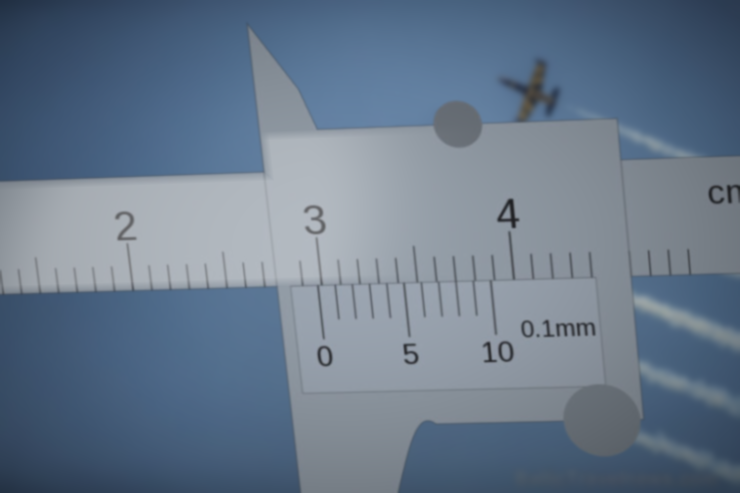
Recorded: 29.8 (mm)
